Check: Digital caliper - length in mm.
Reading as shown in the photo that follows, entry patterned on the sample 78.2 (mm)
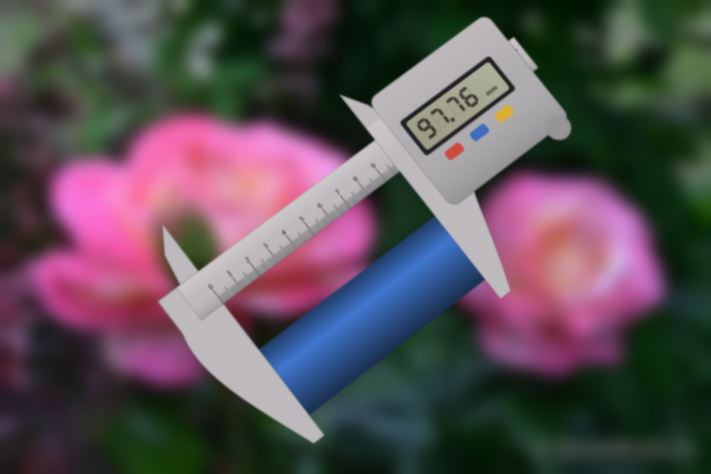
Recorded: 97.76 (mm)
